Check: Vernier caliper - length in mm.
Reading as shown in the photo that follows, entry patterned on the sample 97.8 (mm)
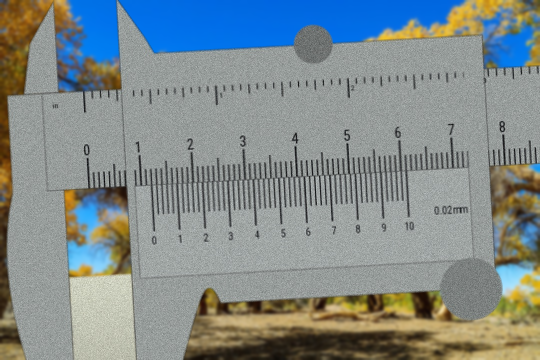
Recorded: 12.0 (mm)
